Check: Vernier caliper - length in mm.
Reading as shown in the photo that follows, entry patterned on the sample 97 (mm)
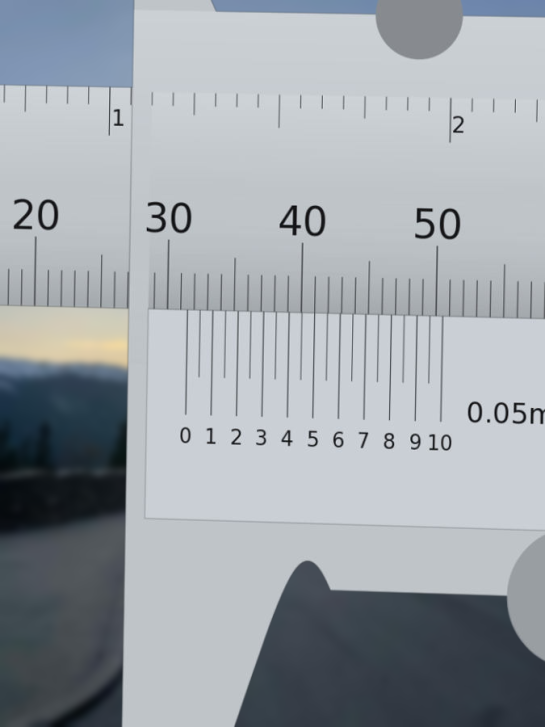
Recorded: 31.5 (mm)
